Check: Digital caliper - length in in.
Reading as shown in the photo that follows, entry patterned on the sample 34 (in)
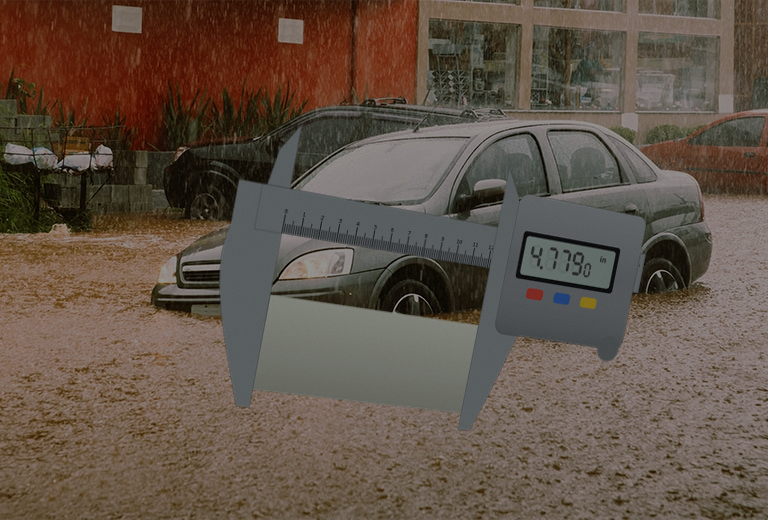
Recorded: 4.7790 (in)
